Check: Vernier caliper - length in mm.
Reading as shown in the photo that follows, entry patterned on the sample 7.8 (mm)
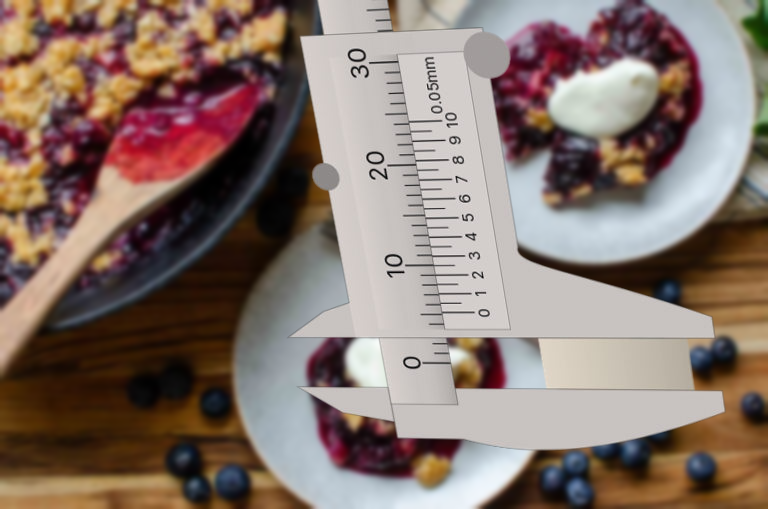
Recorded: 5.2 (mm)
